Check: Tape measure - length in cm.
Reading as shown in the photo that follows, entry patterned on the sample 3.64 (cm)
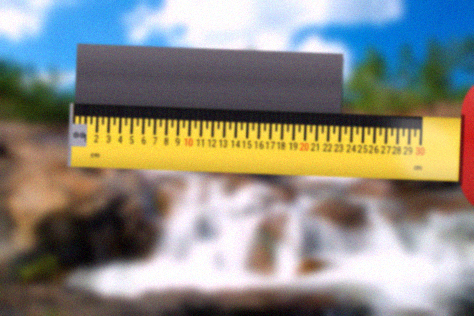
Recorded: 23 (cm)
